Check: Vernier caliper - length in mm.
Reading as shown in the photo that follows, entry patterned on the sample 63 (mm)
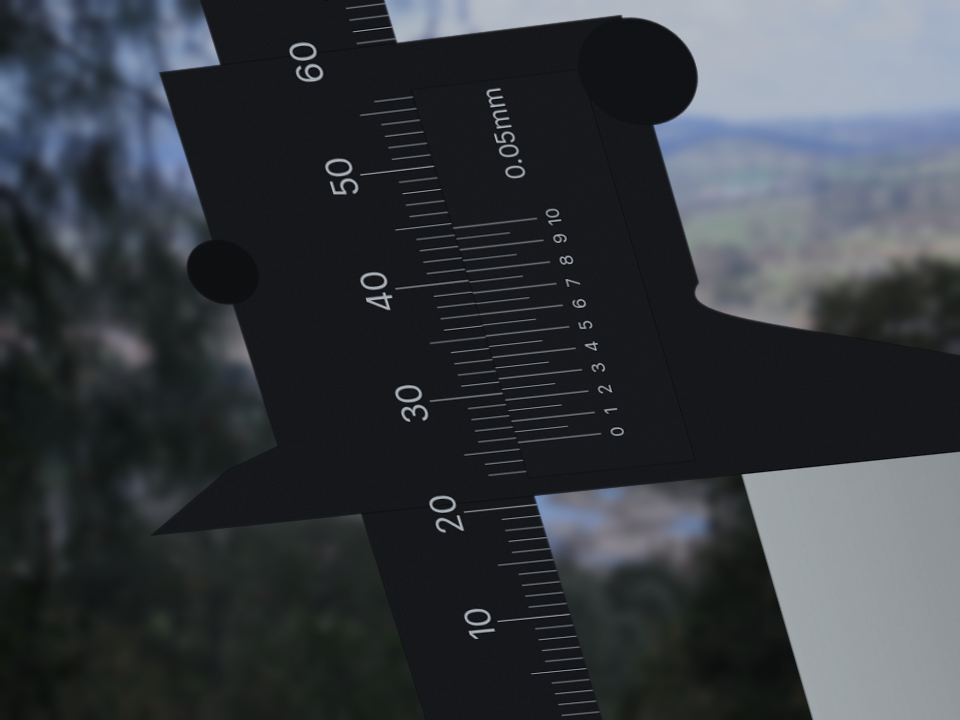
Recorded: 25.6 (mm)
